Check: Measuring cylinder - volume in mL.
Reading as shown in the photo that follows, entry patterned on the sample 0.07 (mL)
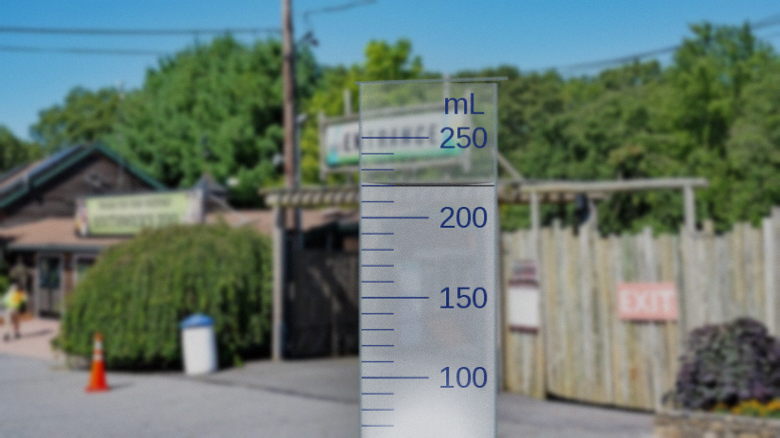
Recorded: 220 (mL)
